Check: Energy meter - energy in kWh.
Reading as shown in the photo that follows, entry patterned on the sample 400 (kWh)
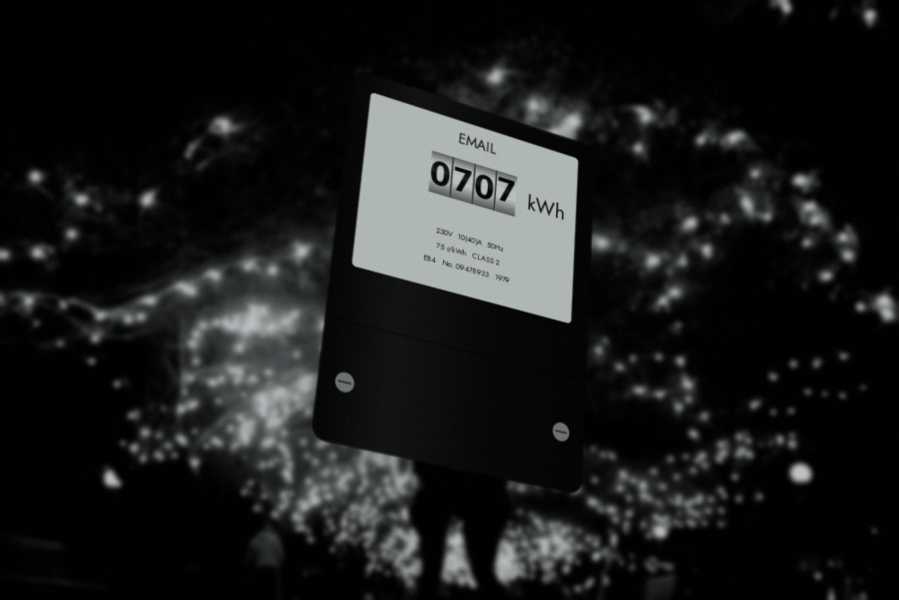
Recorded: 707 (kWh)
